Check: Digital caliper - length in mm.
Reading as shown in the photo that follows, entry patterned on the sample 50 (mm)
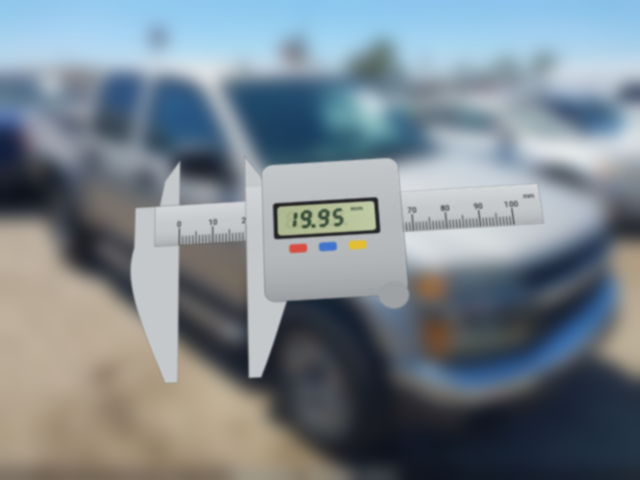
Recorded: 19.95 (mm)
